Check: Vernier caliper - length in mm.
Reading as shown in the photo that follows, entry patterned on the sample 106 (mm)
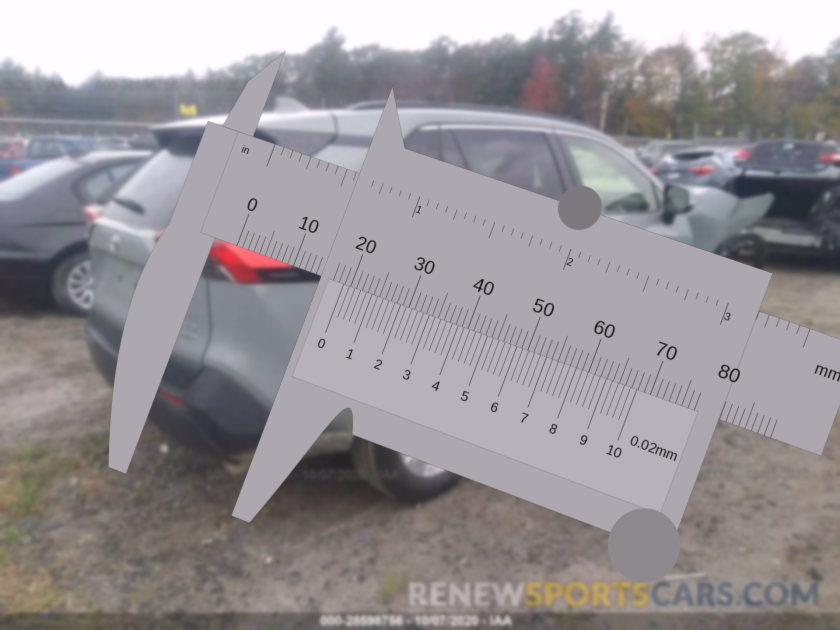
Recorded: 18.8 (mm)
